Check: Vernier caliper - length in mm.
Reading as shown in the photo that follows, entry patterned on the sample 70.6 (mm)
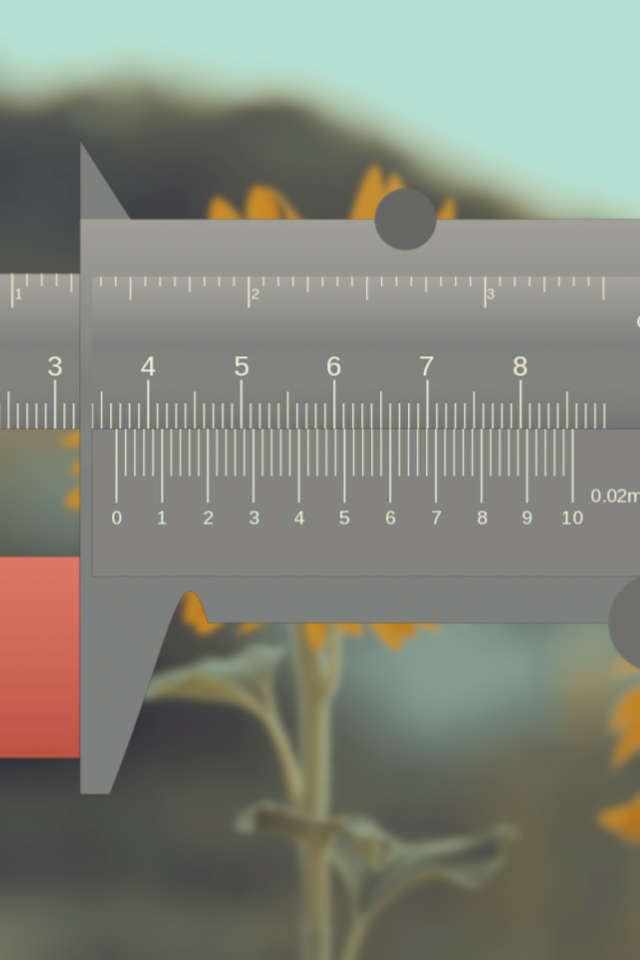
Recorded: 36.6 (mm)
